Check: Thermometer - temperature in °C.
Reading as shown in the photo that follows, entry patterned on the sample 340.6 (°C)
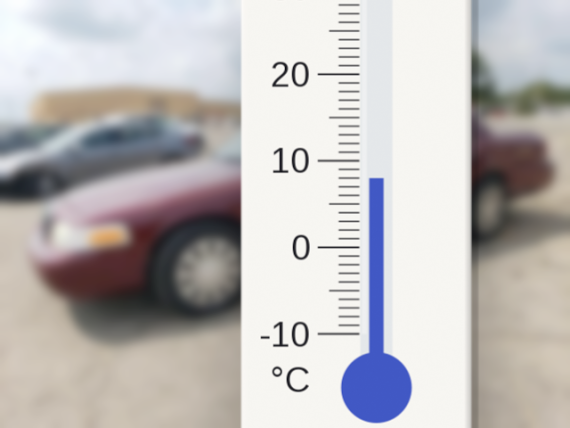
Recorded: 8 (°C)
